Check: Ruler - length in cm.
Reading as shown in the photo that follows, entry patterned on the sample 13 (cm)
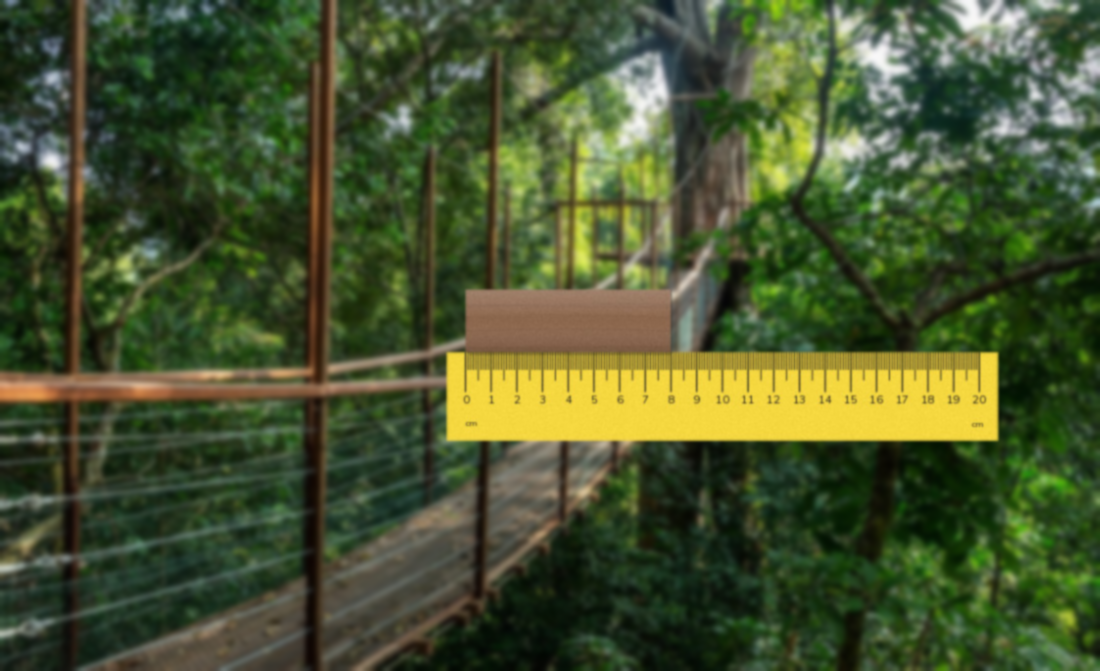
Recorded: 8 (cm)
